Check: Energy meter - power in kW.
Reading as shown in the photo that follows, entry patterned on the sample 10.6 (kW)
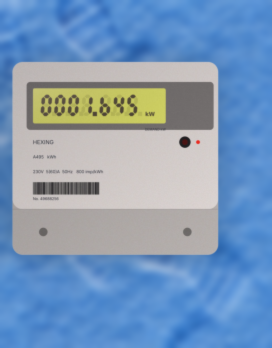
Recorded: 1.645 (kW)
